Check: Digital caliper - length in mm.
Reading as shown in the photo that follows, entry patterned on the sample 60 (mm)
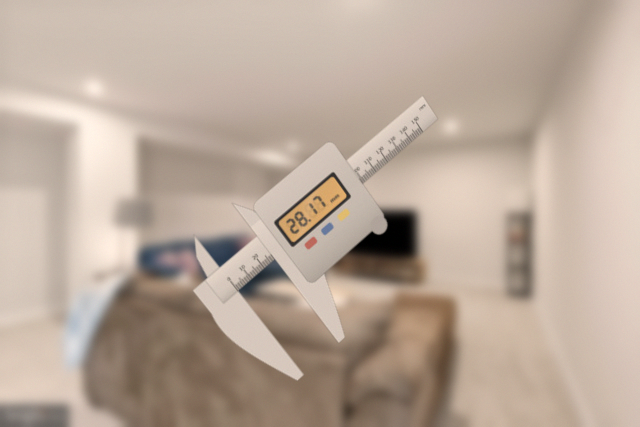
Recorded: 28.17 (mm)
